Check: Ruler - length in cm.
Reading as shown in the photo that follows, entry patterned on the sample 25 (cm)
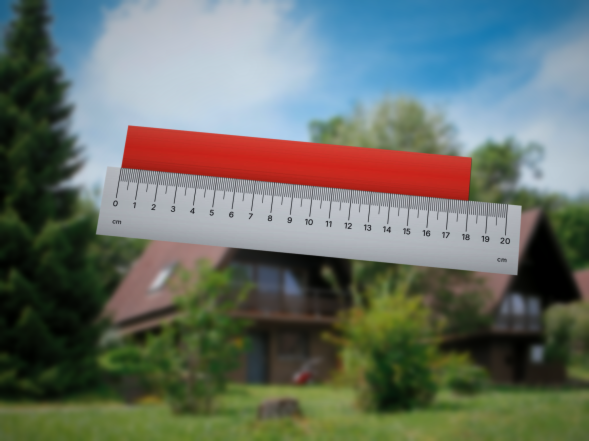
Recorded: 18 (cm)
